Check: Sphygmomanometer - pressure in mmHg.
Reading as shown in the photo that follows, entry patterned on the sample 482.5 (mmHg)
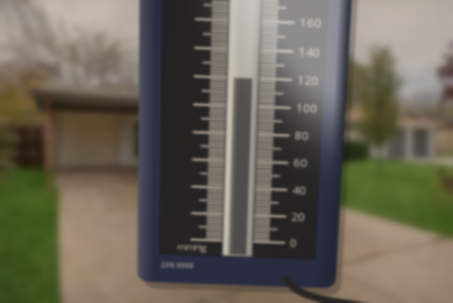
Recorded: 120 (mmHg)
